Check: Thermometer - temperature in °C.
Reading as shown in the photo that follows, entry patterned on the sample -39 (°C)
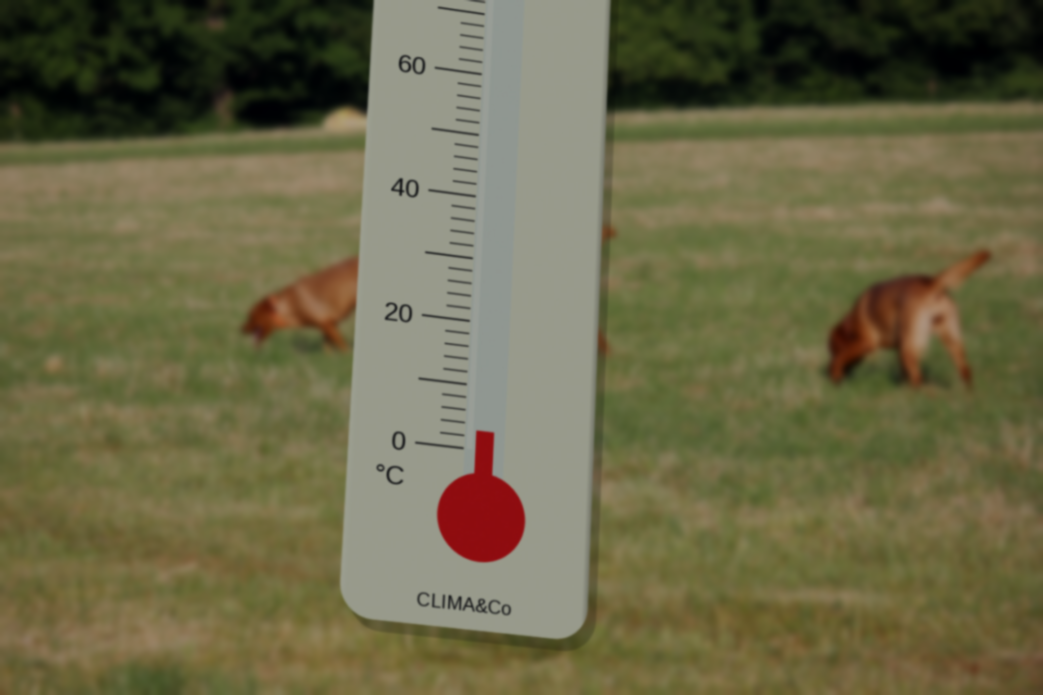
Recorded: 3 (°C)
